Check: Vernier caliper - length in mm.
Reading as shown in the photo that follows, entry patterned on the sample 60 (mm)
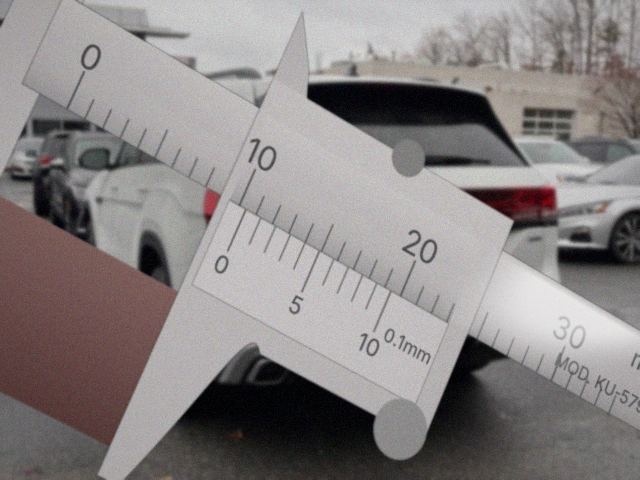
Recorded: 10.4 (mm)
